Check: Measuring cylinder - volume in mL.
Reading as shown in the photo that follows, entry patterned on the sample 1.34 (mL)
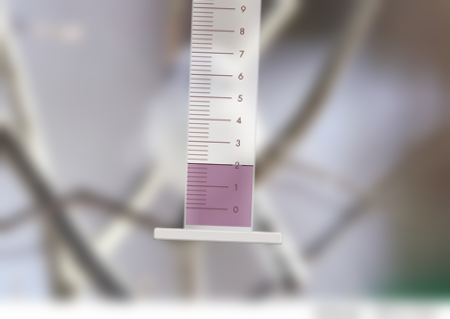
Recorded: 2 (mL)
